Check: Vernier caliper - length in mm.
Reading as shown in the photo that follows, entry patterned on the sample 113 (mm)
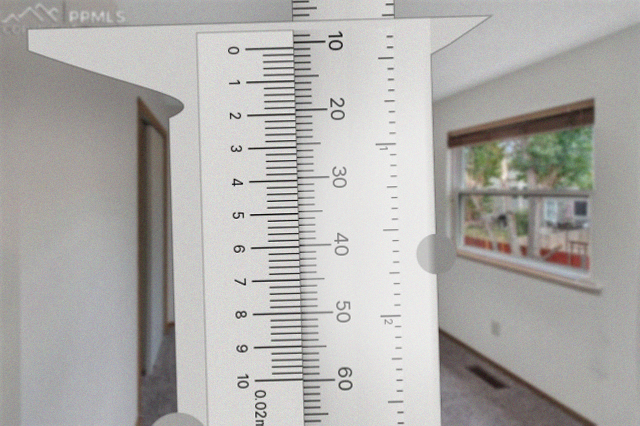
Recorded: 10.8 (mm)
